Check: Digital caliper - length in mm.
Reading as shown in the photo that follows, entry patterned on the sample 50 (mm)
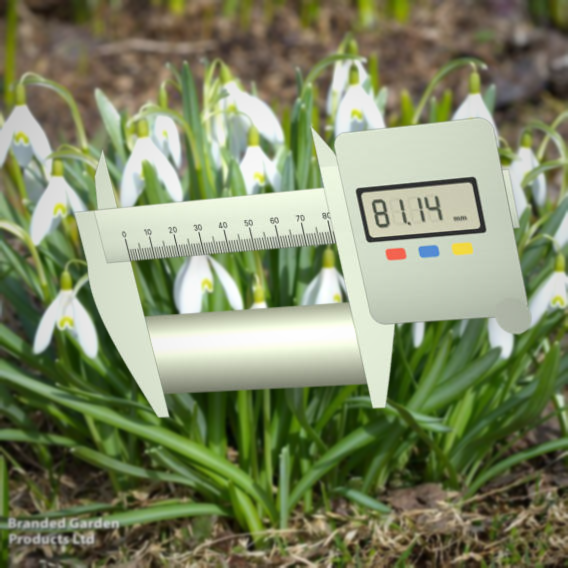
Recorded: 81.14 (mm)
